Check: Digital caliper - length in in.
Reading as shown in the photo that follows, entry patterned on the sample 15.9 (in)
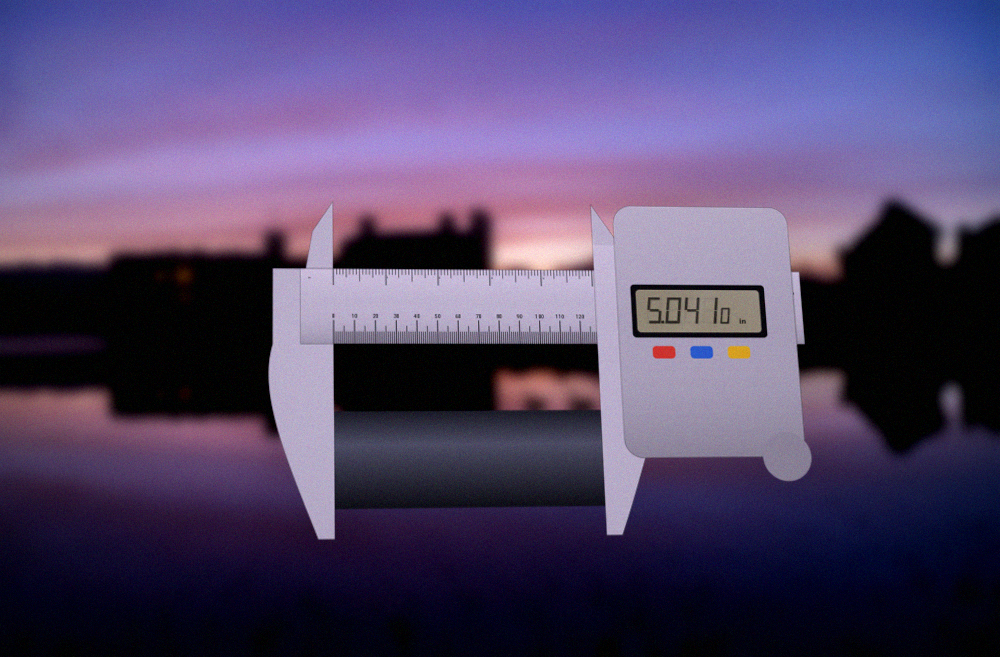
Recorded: 5.0410 (in)
